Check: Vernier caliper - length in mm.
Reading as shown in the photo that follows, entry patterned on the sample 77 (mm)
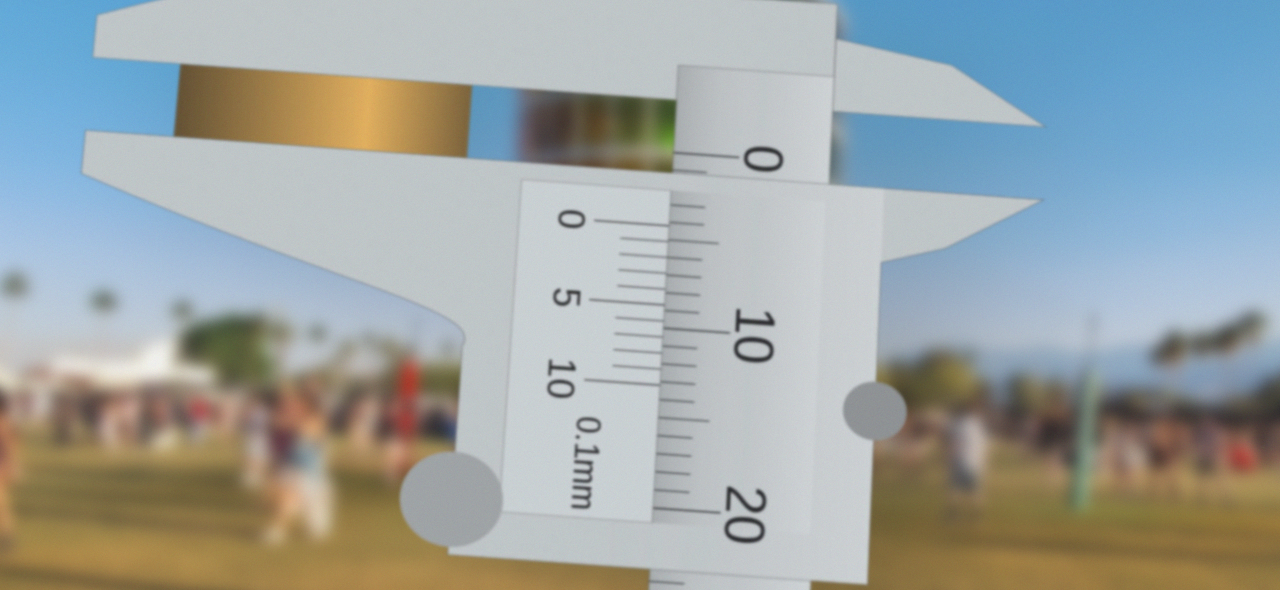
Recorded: 4.2 (mm)
